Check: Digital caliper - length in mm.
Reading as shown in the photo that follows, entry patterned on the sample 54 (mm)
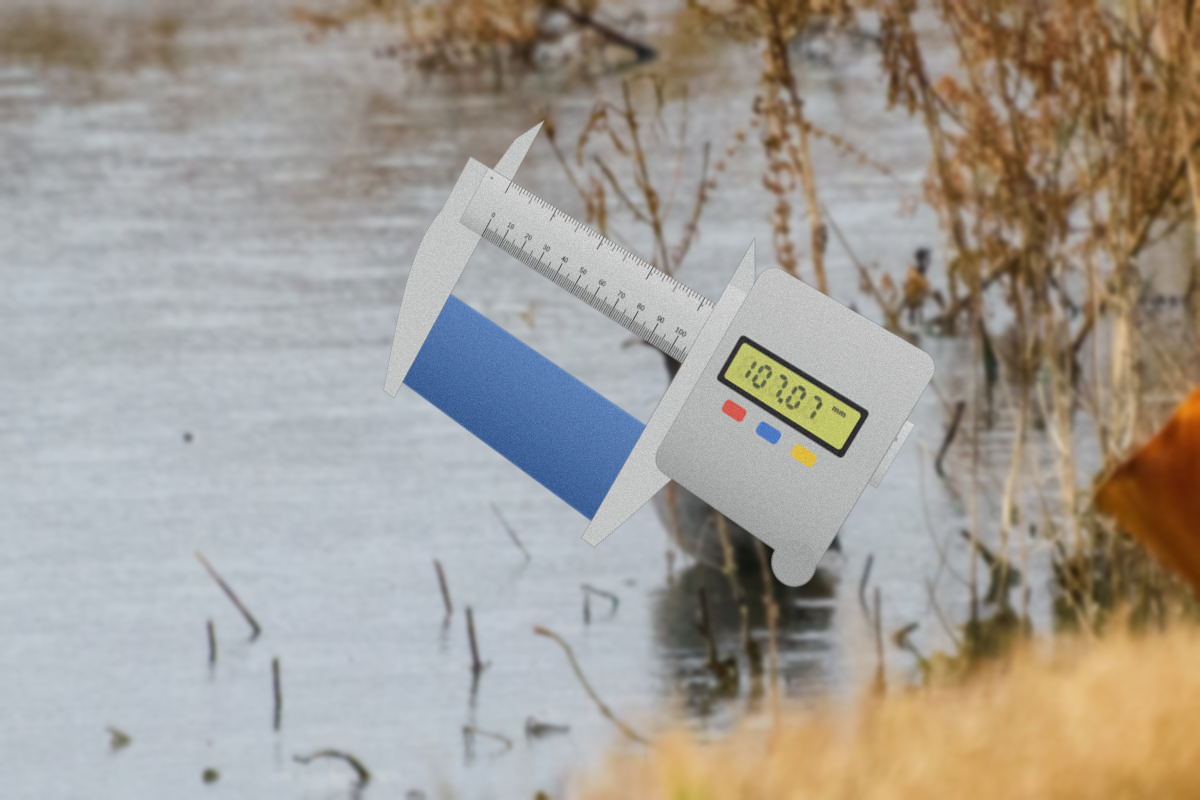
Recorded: 107.07 (mm)
